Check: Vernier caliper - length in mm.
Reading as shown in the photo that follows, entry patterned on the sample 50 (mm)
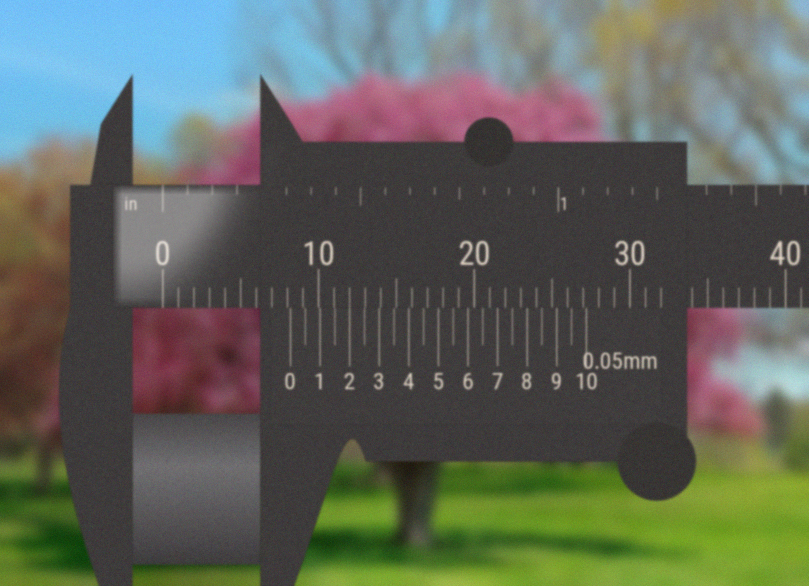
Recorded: 8.2 (mm)
